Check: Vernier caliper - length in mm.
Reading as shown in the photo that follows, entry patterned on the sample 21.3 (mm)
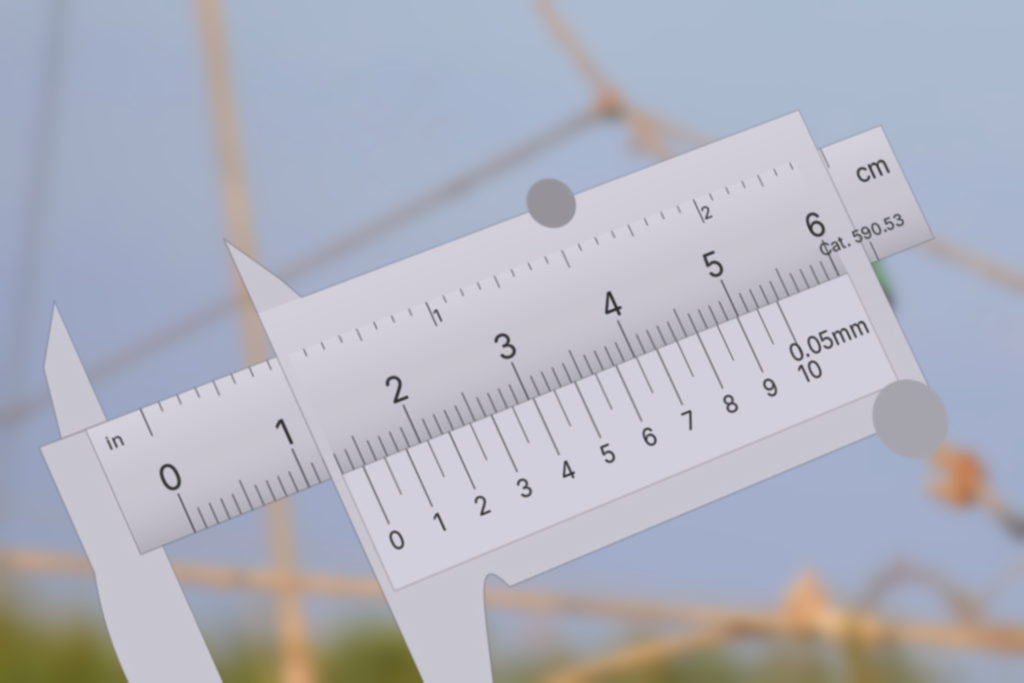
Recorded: 14.8 (mm)
